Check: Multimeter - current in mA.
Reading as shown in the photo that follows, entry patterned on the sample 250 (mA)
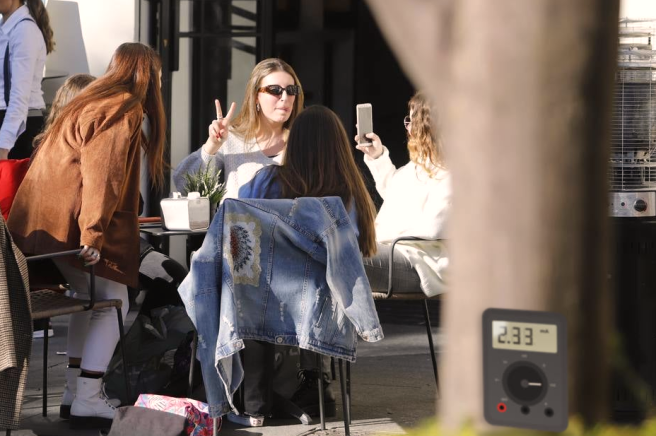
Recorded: 2.33 (mA)
